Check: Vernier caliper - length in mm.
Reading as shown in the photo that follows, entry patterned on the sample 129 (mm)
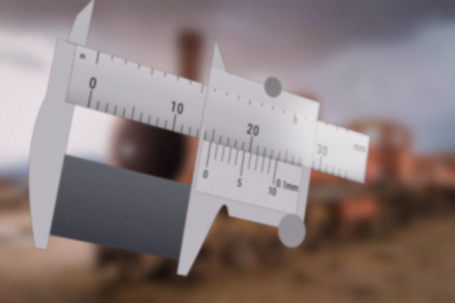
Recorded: 14.8 (mm)
